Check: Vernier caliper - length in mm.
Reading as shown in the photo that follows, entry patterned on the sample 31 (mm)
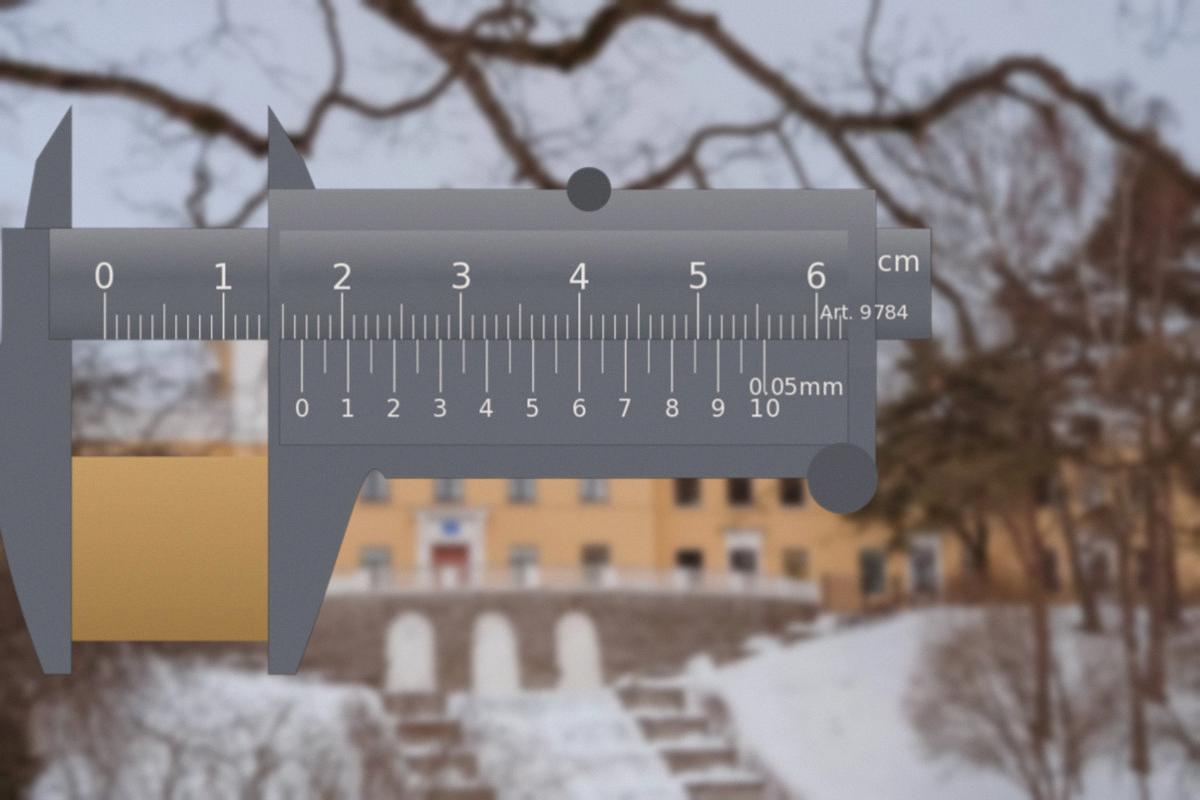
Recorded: 16.6 (mm)
